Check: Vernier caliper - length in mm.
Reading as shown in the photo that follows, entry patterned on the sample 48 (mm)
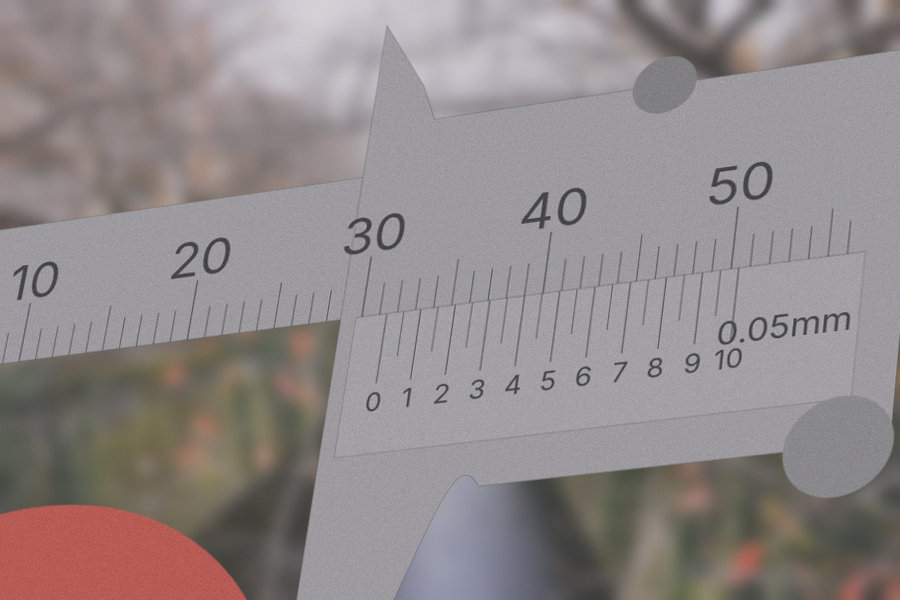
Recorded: 31.4 (mm)
